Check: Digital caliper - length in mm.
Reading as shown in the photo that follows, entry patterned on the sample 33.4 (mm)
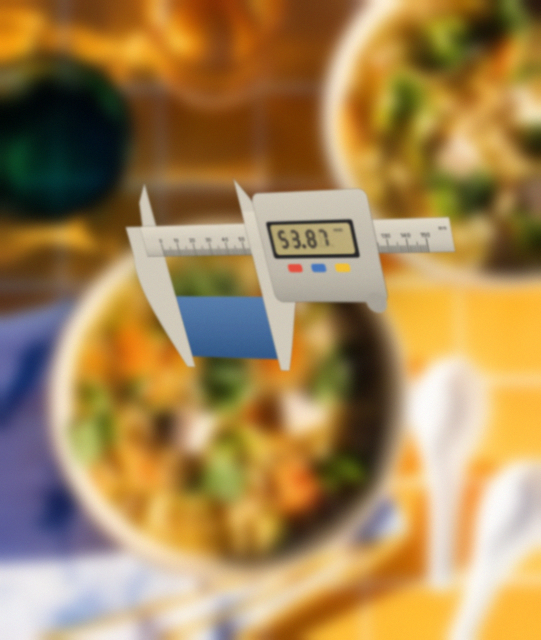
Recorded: 53.87 (mm)
